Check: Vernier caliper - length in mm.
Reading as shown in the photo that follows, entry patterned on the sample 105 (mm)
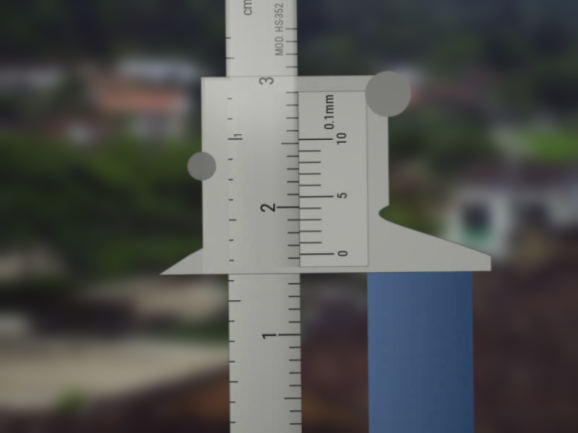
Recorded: 16.3 (mm)
